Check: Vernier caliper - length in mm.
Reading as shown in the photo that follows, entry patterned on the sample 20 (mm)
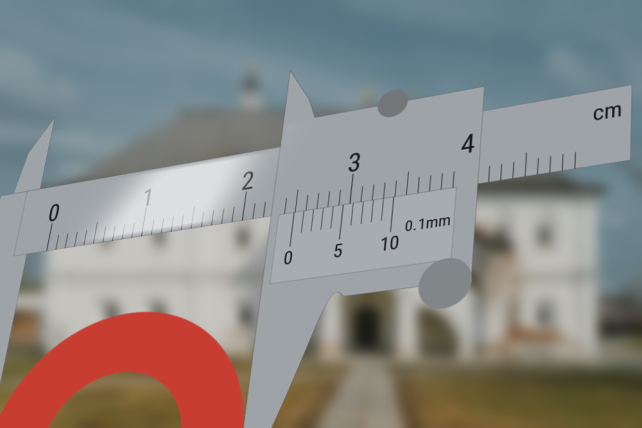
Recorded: 24.9 (mm)
